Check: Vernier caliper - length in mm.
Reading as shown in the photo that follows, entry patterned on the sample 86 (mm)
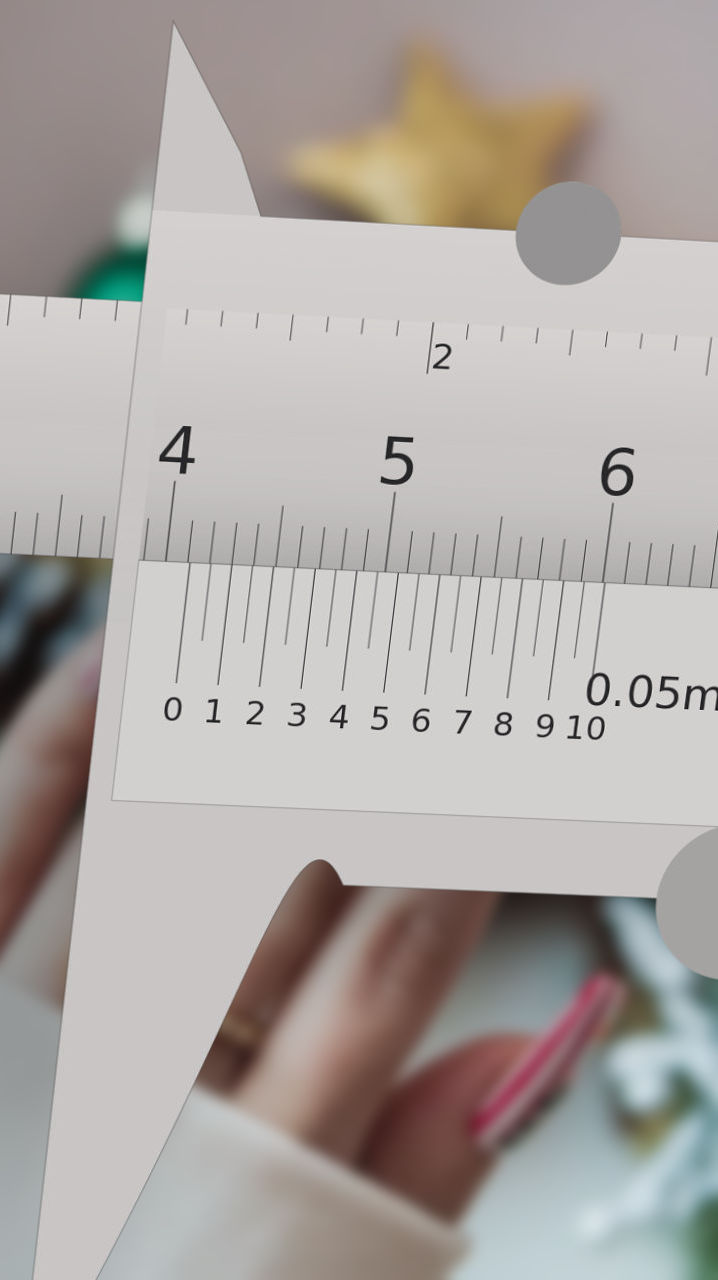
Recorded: 41.1 (mm)
